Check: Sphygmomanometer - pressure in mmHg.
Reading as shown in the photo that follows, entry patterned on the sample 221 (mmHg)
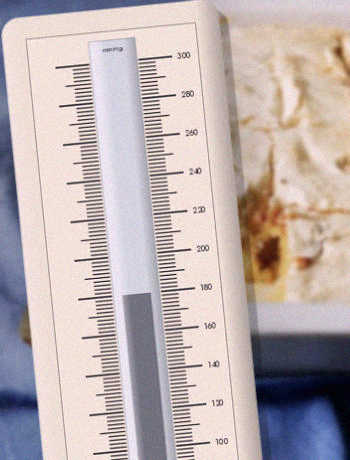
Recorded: 180 (mmHg)
